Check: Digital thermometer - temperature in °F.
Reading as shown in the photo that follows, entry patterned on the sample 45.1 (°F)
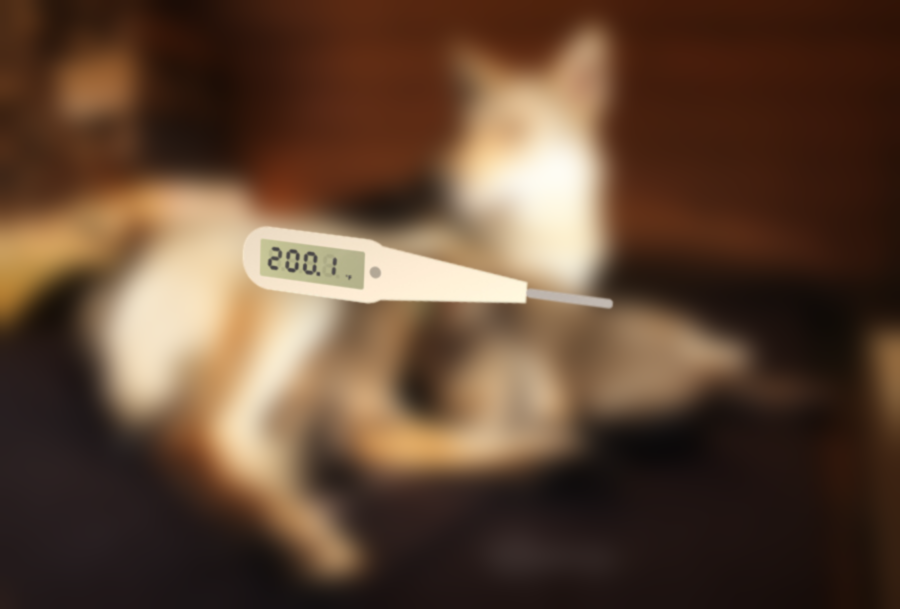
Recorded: 200.1 (°F)
